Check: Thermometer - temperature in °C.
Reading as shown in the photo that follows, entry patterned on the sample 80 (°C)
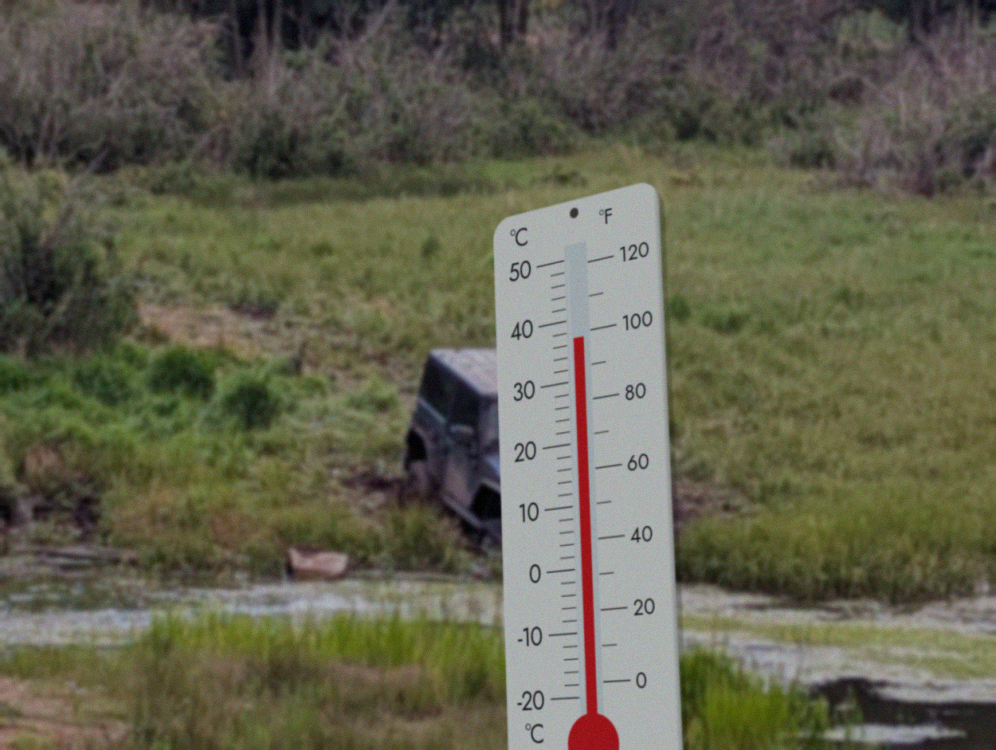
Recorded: 37 (°C)
